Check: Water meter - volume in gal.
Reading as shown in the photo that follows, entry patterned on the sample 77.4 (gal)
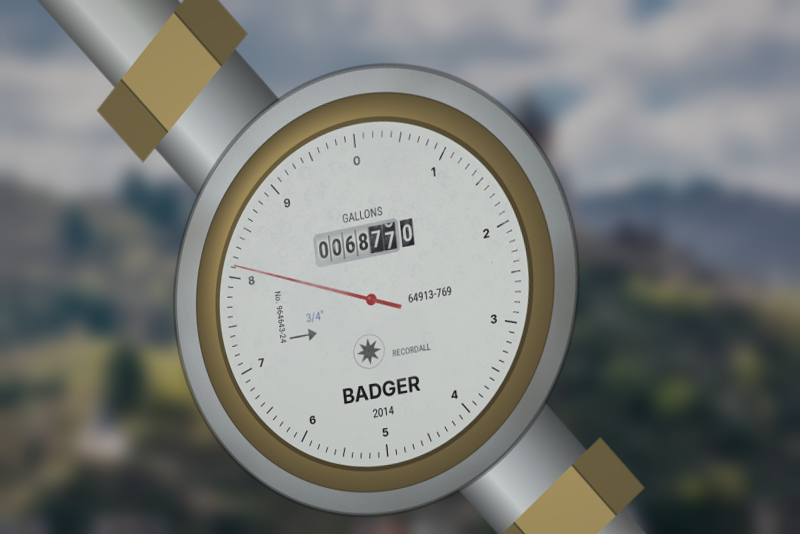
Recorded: 68768.1 (gal)
